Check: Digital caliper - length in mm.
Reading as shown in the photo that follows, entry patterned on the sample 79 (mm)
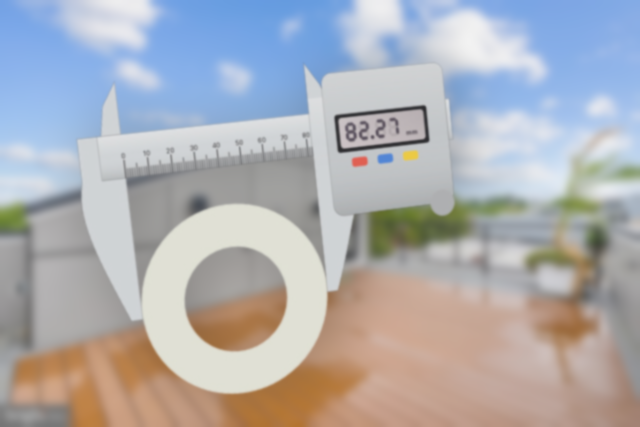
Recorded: 82.27 (mm)
